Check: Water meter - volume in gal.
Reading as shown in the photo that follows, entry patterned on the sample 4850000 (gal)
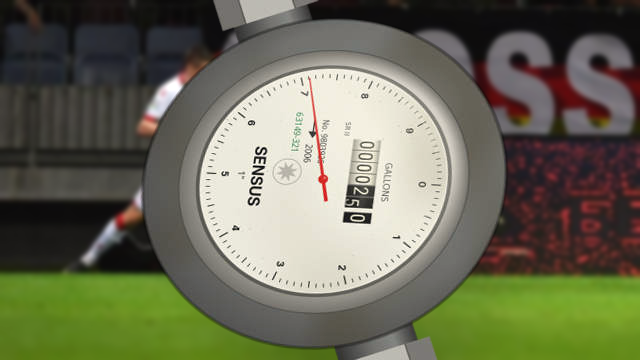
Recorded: 247.1 (gal)
